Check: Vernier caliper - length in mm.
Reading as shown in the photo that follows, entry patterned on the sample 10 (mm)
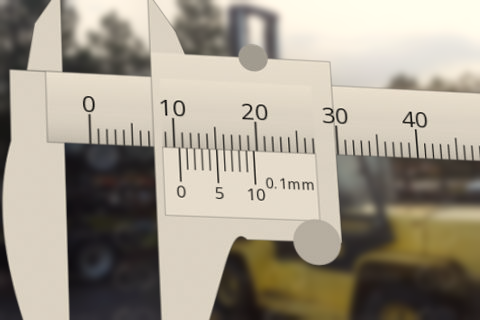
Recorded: 10.6 (mm)
